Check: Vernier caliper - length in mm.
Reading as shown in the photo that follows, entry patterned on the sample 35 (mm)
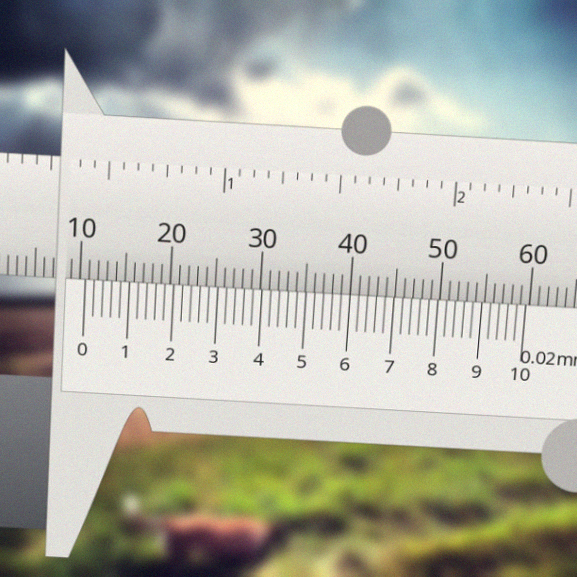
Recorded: 10.6 (mm)
